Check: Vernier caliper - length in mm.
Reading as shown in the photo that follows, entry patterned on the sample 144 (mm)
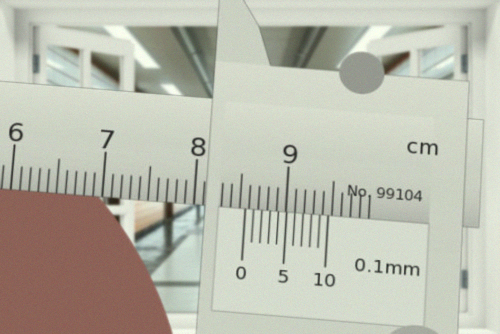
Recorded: 85.6 (mm)
